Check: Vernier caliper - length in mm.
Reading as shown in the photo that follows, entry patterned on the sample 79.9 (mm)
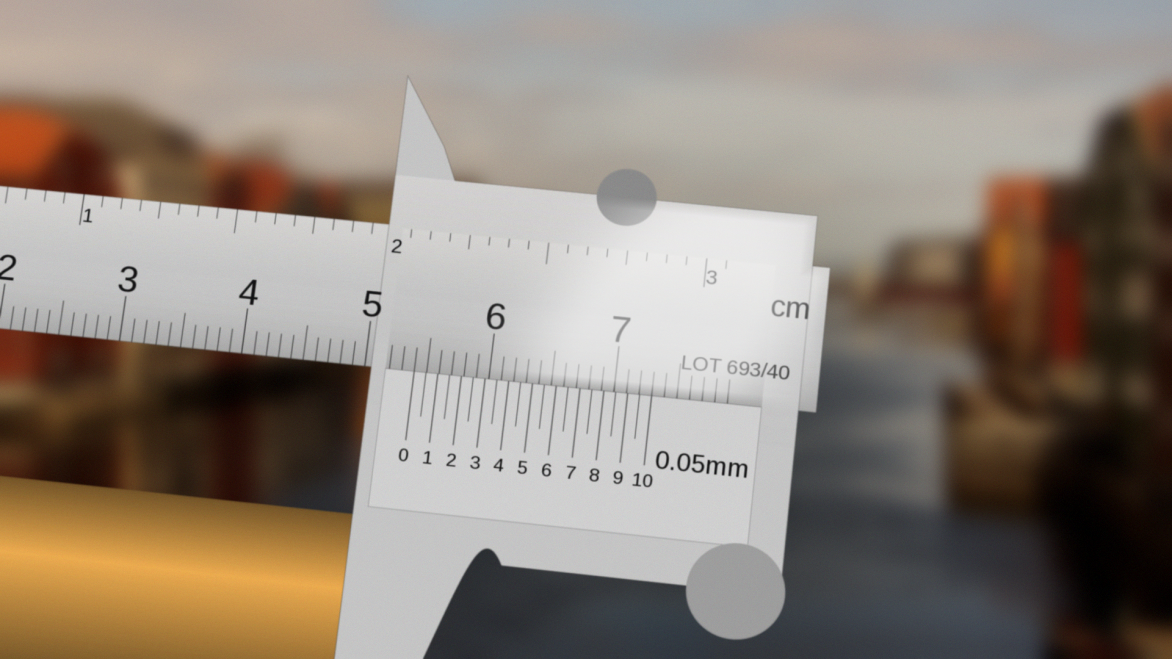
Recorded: 54.0 (mm)
